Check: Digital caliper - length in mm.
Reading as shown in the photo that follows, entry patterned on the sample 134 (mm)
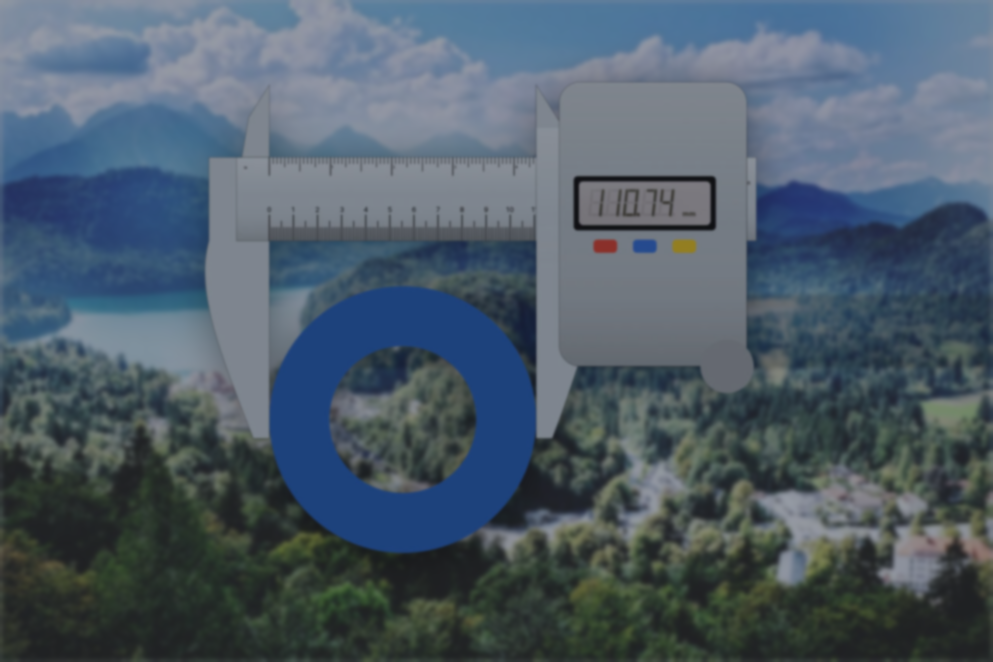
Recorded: 110.74 (mm)
